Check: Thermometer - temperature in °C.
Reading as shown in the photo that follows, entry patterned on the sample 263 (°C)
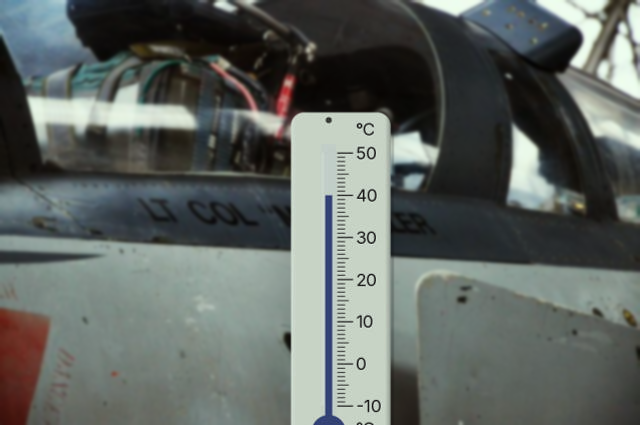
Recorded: 40 (°C)
